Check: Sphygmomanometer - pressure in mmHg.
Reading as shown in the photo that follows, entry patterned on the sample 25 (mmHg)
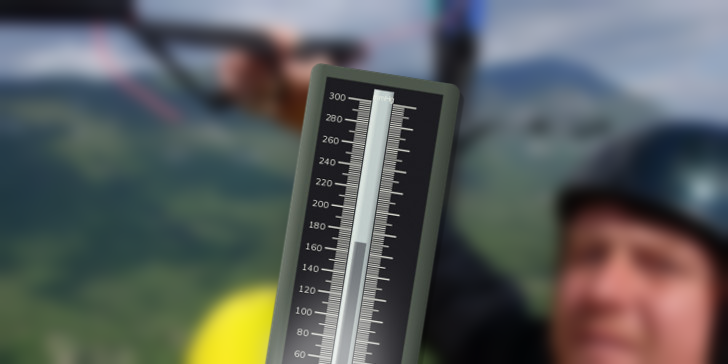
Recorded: 170 (mmHg)
